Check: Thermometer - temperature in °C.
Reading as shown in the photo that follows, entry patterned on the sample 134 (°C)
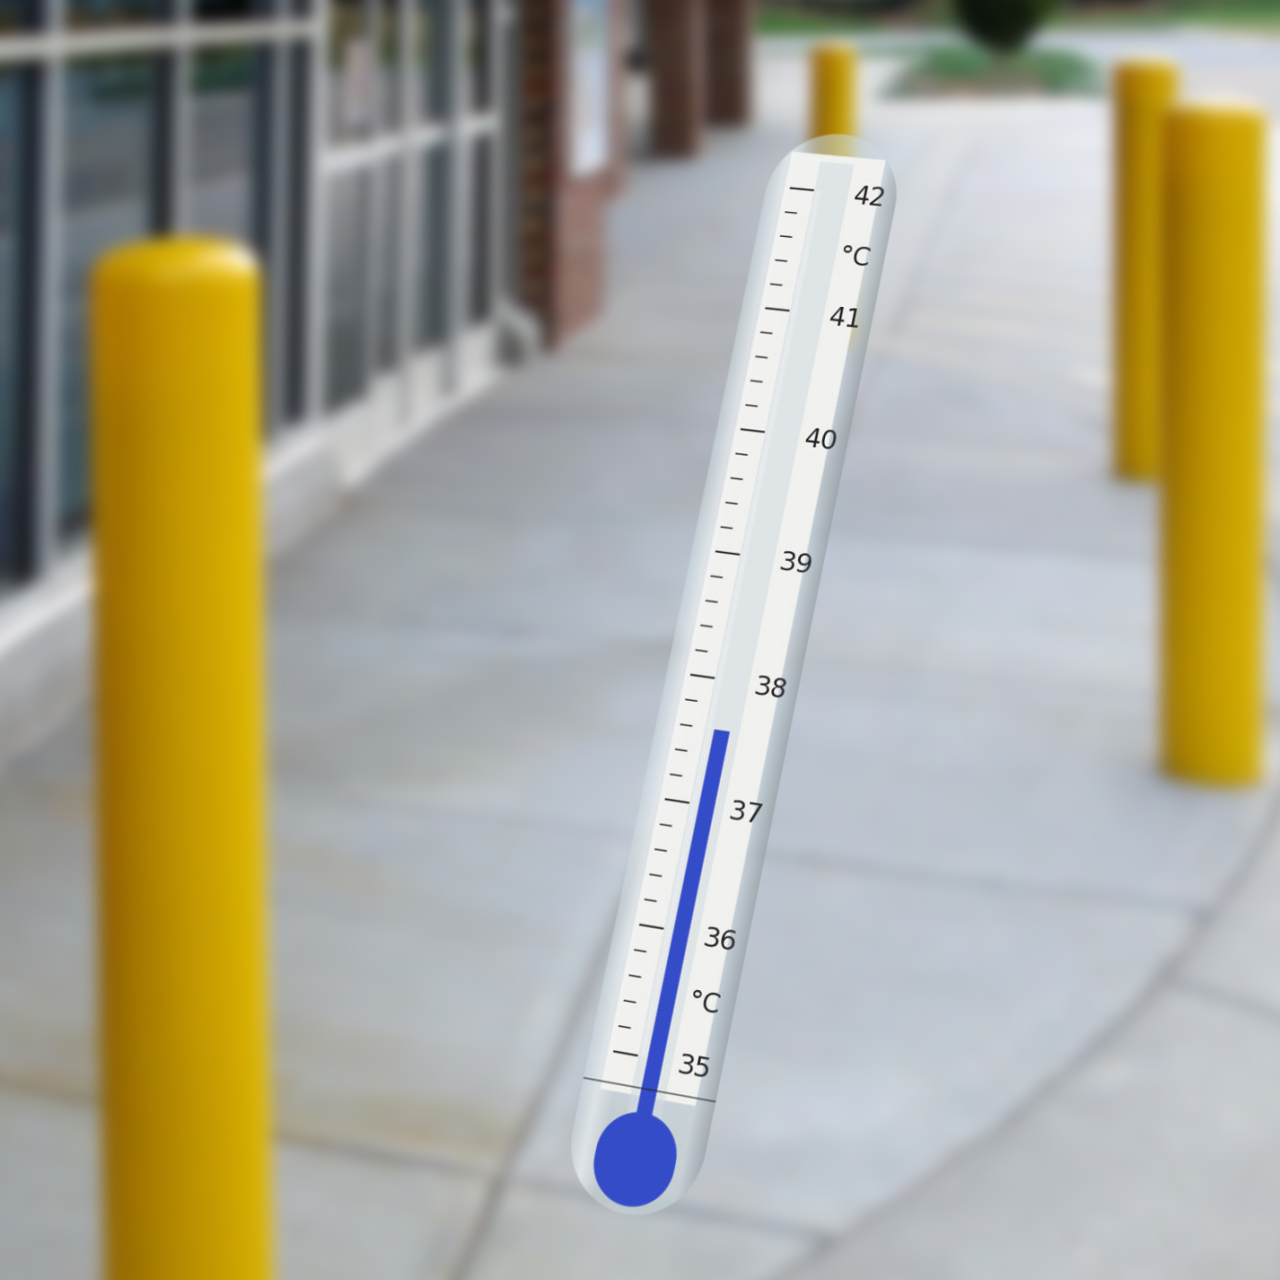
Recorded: 37.6 (°C)
